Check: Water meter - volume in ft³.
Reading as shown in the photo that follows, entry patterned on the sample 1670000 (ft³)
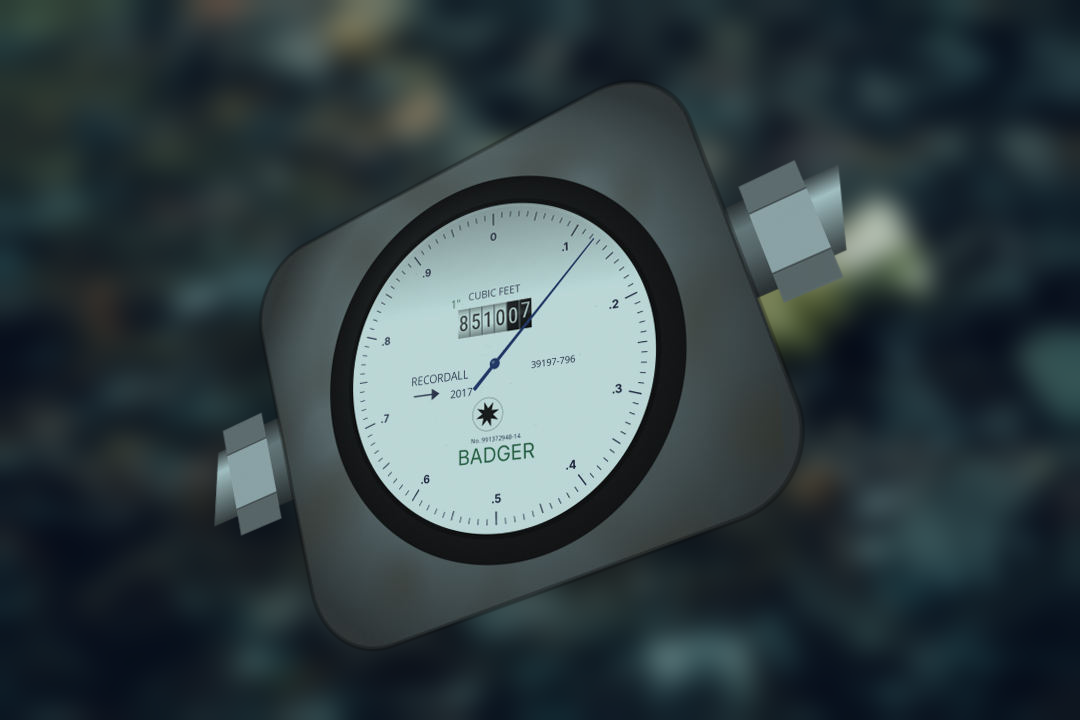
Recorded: 851007.12 (ft³)
